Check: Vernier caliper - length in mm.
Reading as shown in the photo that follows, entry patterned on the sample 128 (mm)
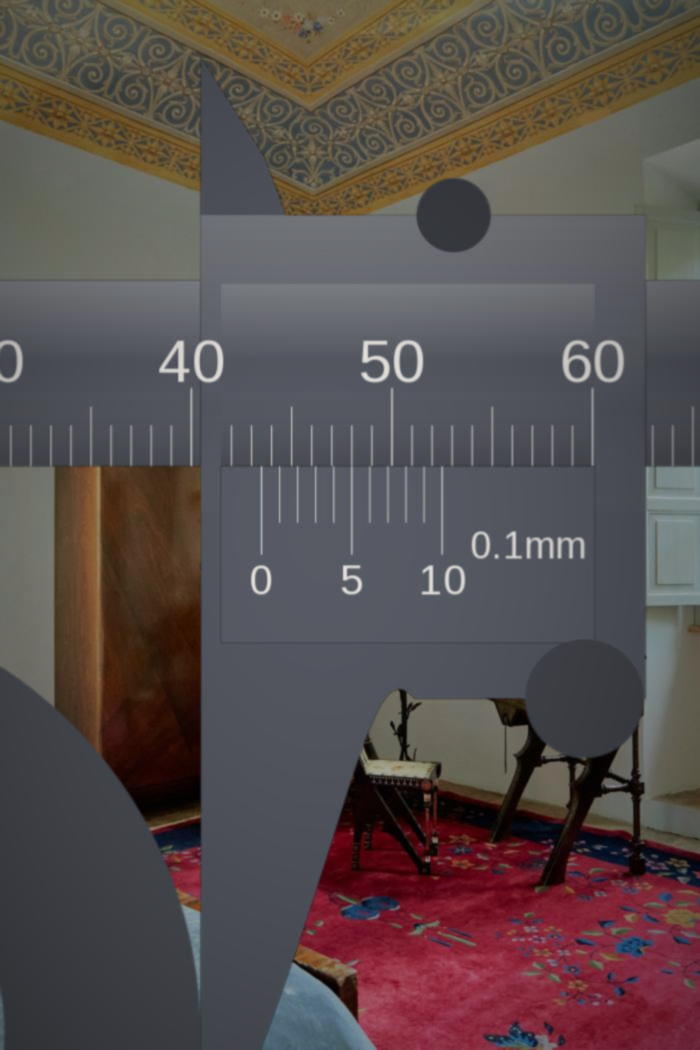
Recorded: 43.5 (mm)
